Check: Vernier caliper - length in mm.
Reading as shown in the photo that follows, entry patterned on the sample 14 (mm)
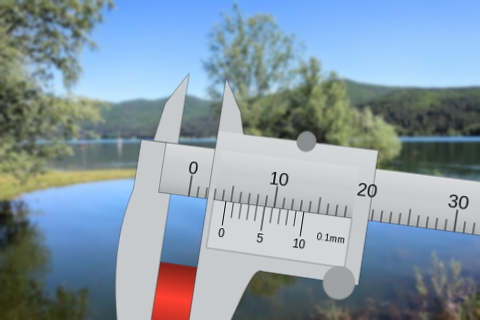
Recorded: 4.4 (mm)
